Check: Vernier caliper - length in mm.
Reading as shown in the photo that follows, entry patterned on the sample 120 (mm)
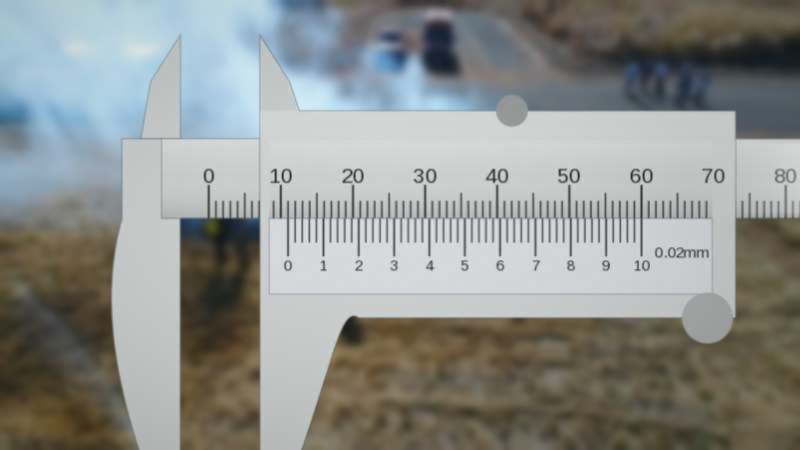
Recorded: 11.0 (mm)
